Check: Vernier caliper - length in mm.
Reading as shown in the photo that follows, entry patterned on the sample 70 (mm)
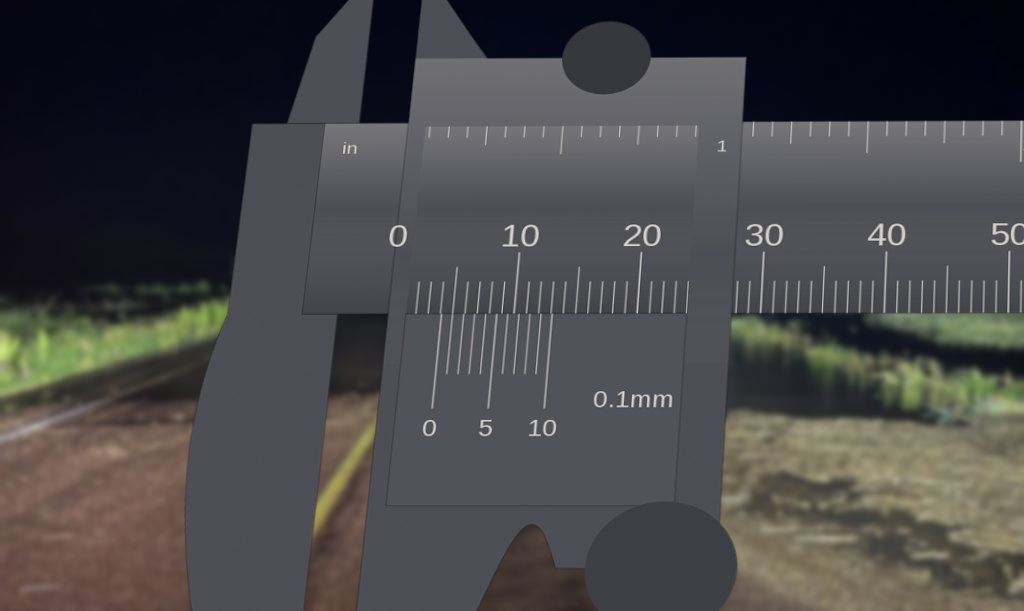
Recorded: 4.1 (mm)
